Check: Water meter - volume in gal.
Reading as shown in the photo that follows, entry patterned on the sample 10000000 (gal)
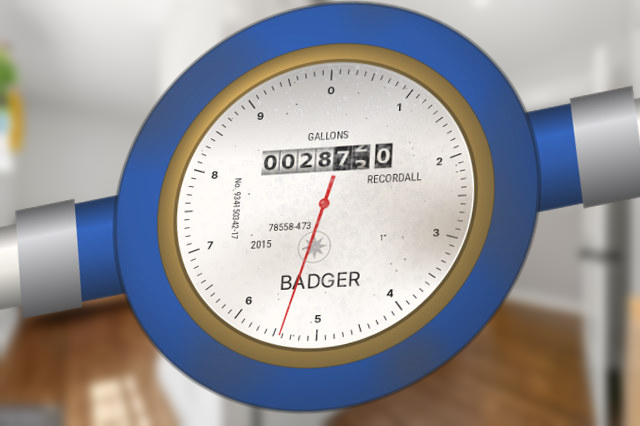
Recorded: 28725.4 (gal)
